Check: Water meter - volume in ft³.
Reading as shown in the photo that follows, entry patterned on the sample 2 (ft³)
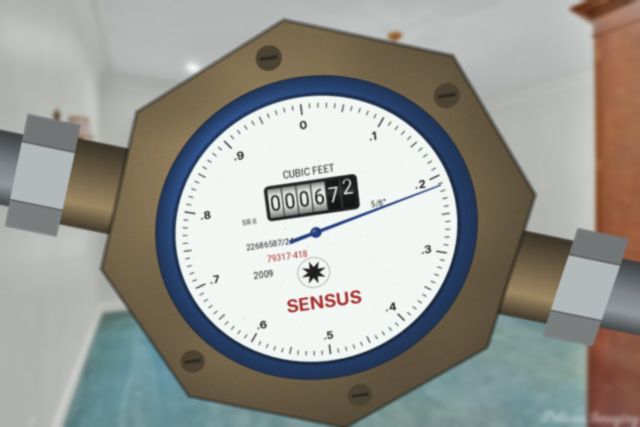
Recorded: 672.21 (ft³)
